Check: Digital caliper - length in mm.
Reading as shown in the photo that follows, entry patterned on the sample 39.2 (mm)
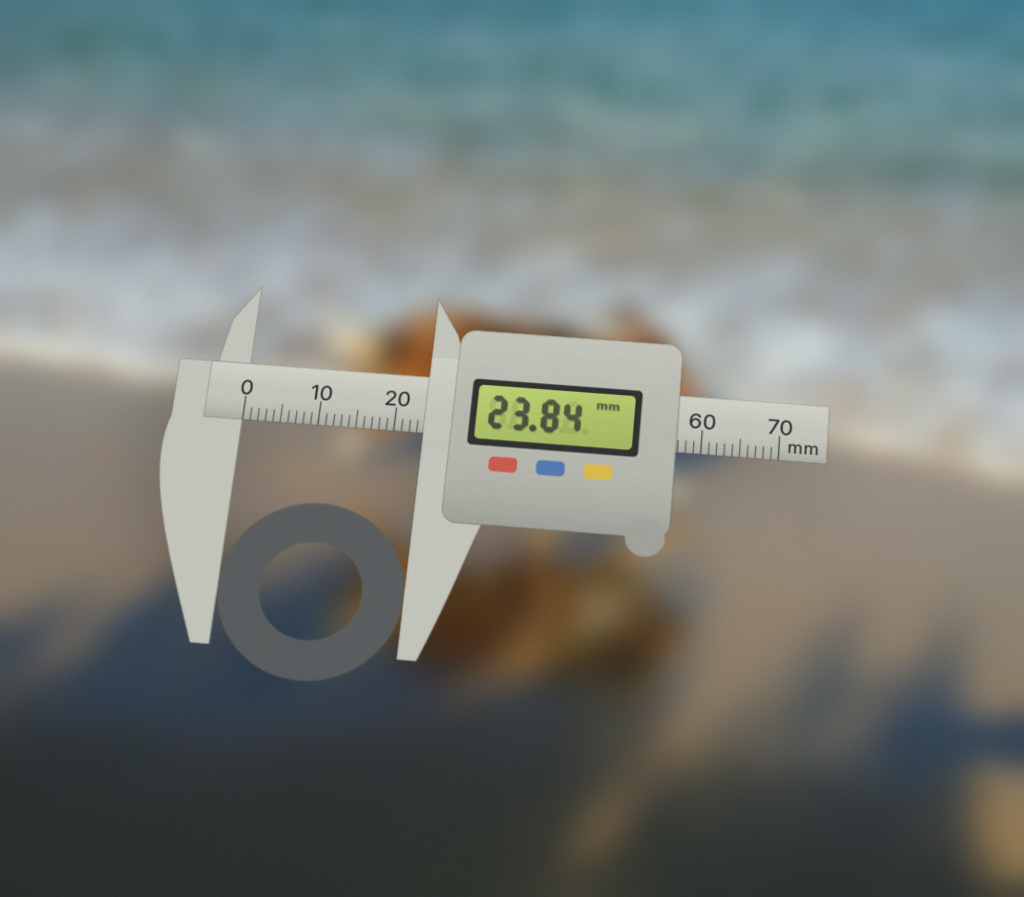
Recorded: 23.84 (mm)
